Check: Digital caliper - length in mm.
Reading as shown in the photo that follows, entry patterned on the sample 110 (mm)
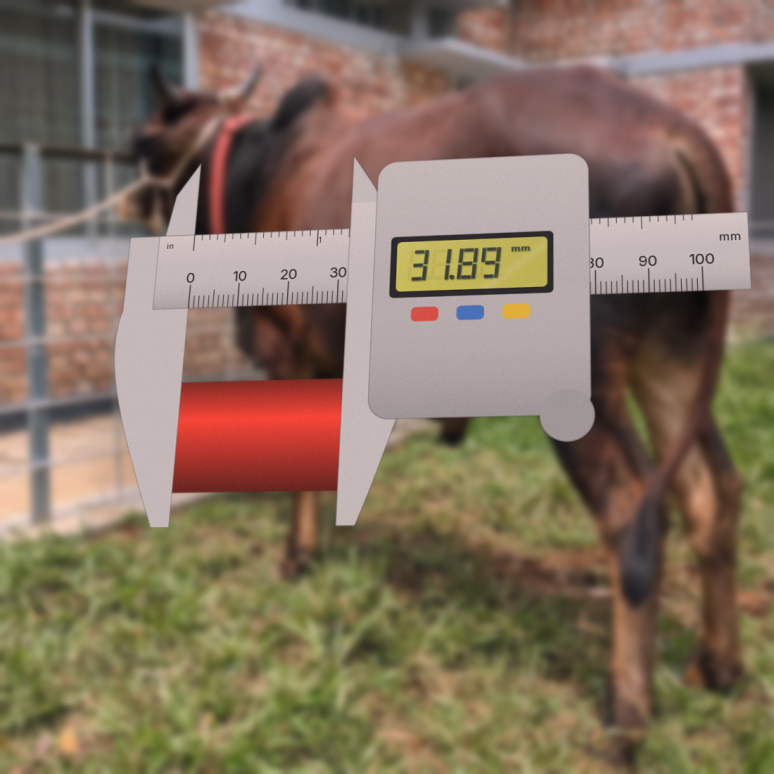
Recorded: 31.89 (mm)
